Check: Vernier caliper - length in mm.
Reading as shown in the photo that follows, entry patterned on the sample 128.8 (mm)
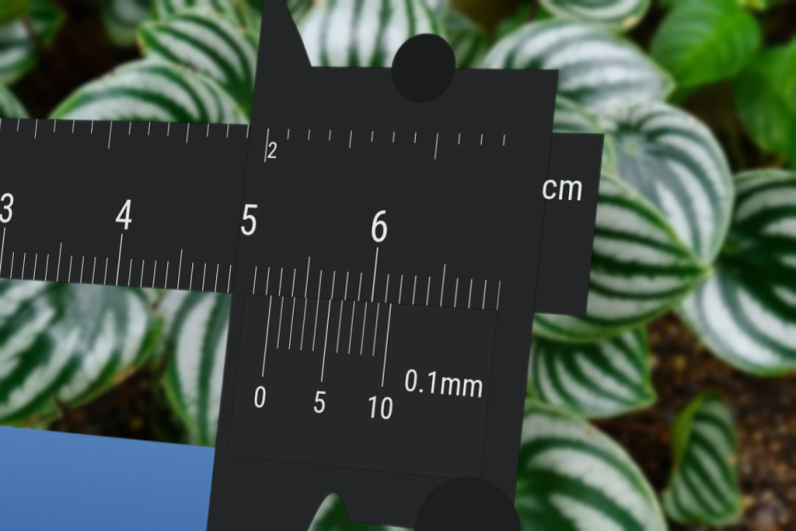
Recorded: 52.4 (mm)
